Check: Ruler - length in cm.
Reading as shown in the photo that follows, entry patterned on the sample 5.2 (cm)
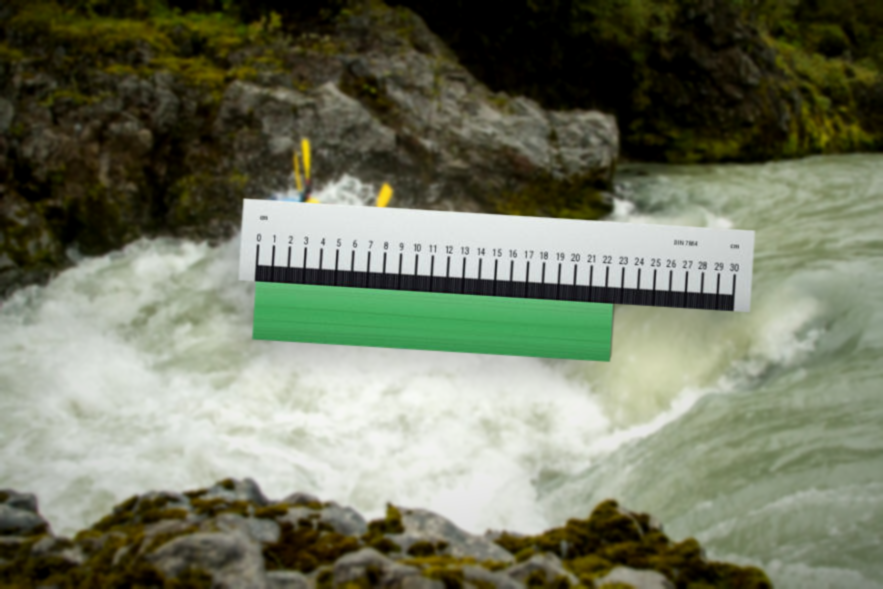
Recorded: 22.5 (cm)
